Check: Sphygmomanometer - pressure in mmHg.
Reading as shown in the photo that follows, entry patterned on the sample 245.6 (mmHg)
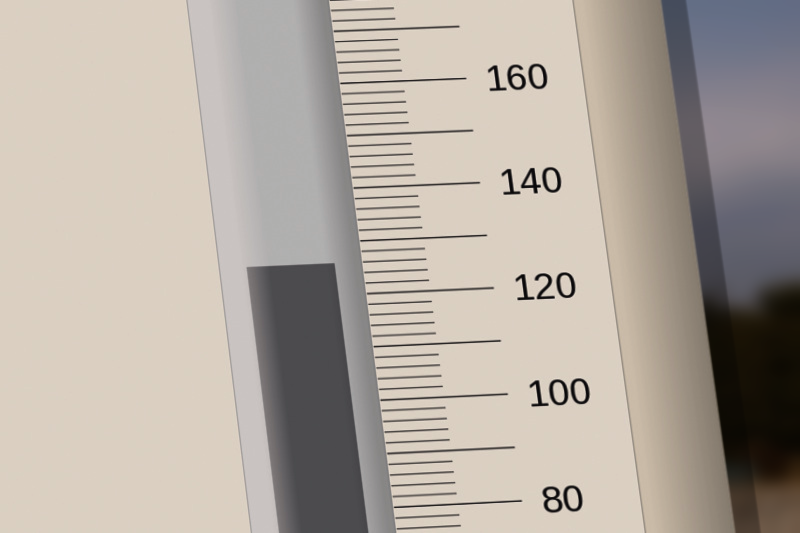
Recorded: 126 (mmHg)
